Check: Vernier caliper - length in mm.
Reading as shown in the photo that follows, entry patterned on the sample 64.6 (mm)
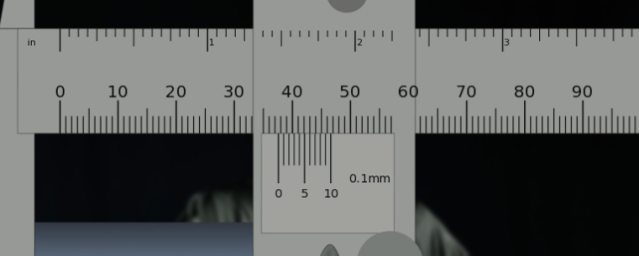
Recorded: 37.6 (mm)
